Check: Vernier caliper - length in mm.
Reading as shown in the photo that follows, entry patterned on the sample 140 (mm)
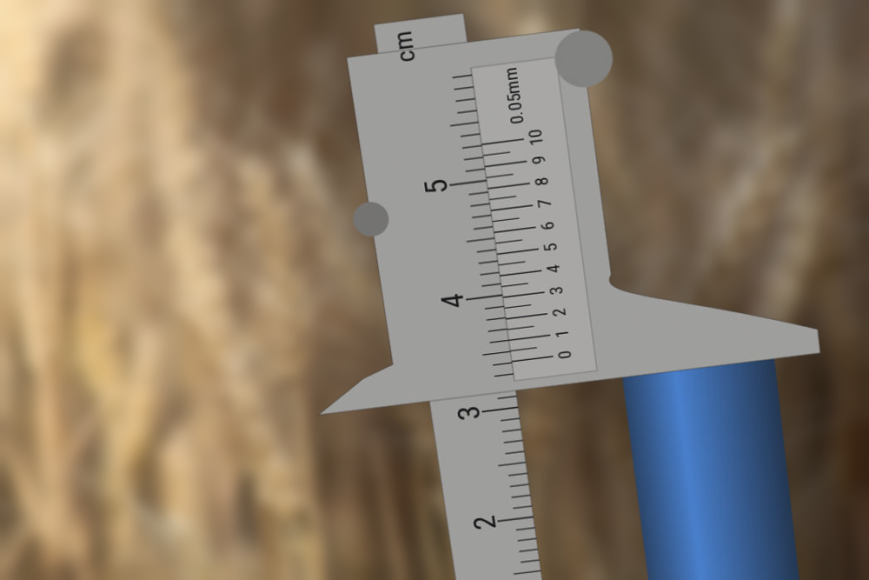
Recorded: 34.1 (mm)
